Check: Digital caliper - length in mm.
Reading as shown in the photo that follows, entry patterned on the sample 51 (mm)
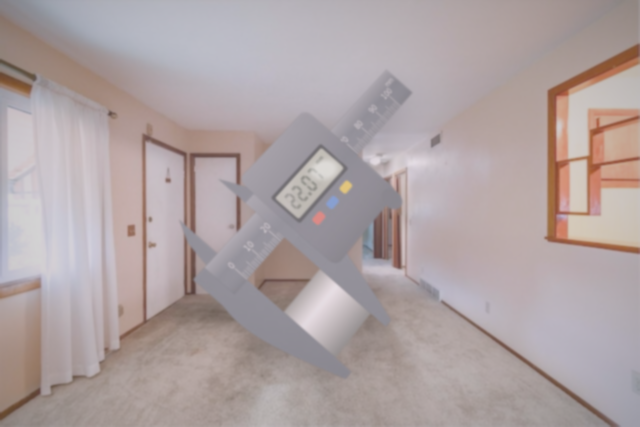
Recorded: 22.07 (mm)
